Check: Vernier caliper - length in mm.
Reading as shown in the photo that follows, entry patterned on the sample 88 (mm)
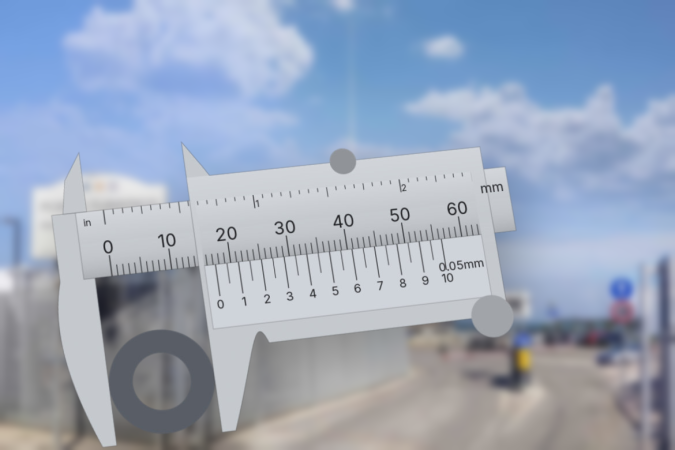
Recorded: 17.4 (mm)
